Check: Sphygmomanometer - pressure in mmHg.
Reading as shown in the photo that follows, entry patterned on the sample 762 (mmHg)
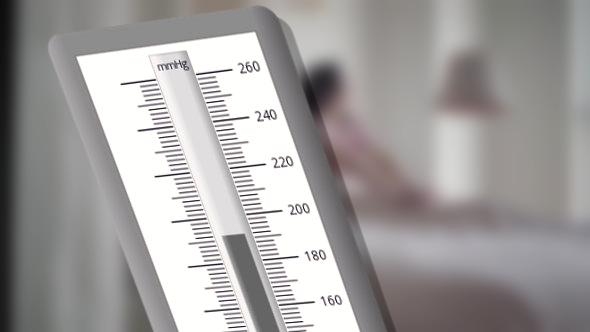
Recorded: 192 (mmHg)
